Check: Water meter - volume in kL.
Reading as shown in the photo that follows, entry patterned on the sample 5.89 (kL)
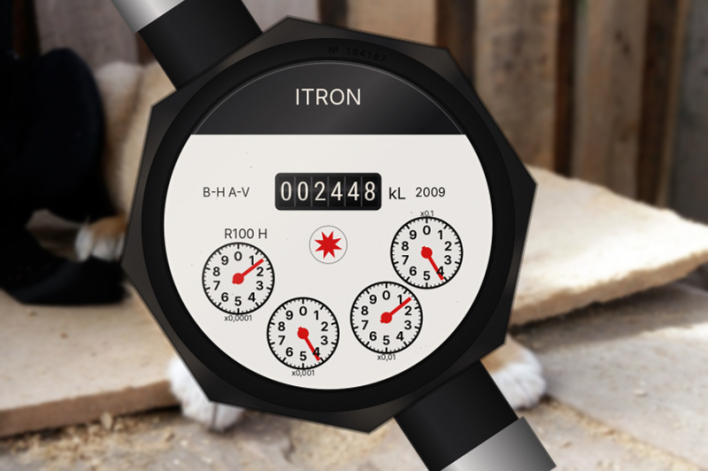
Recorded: 2448.4141 (kL)
